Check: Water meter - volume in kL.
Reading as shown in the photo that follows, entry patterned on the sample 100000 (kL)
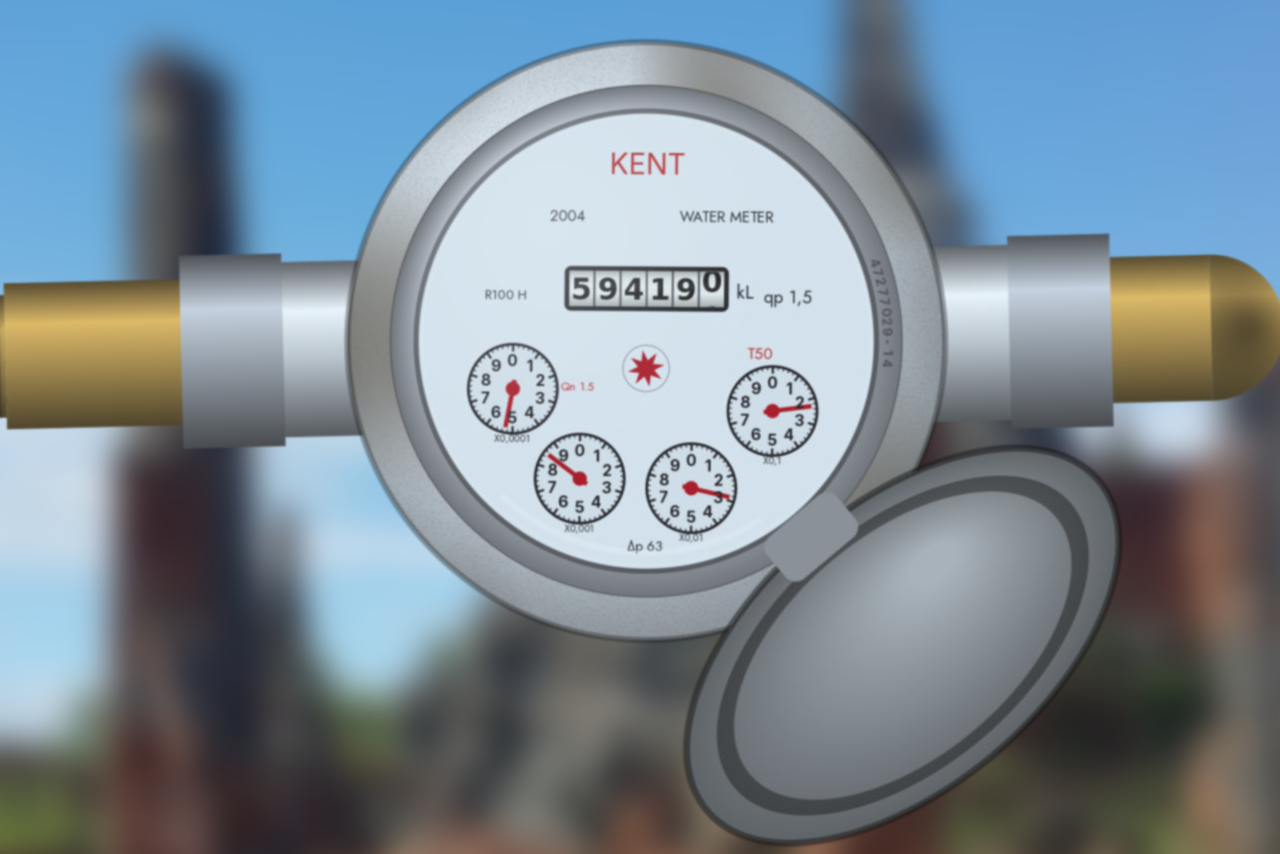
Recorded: 594190.2285 (kL)
